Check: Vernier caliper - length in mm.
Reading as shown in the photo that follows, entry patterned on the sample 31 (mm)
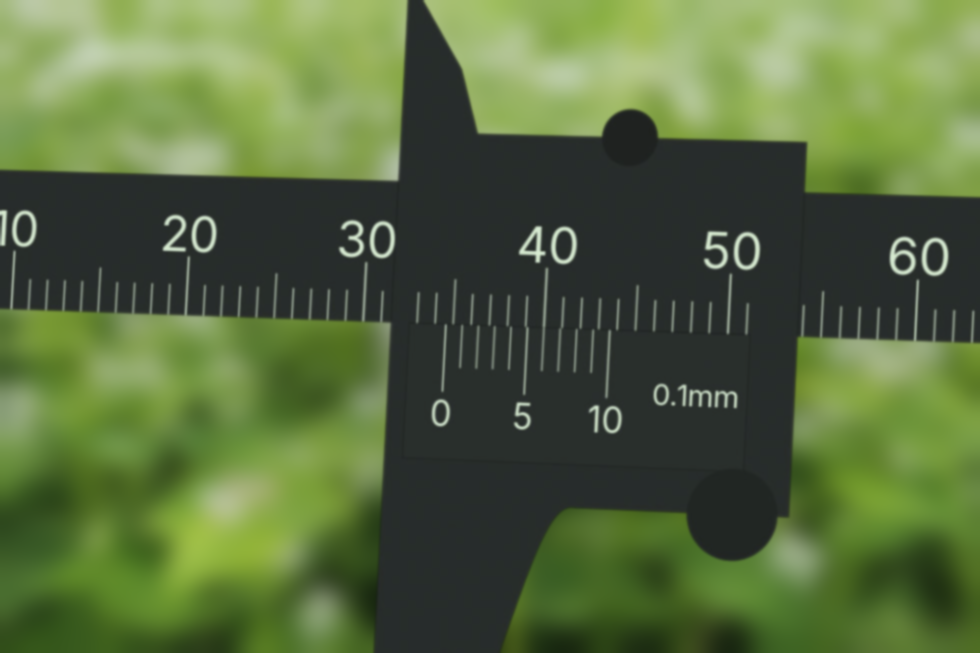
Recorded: 34.6 (mm)
